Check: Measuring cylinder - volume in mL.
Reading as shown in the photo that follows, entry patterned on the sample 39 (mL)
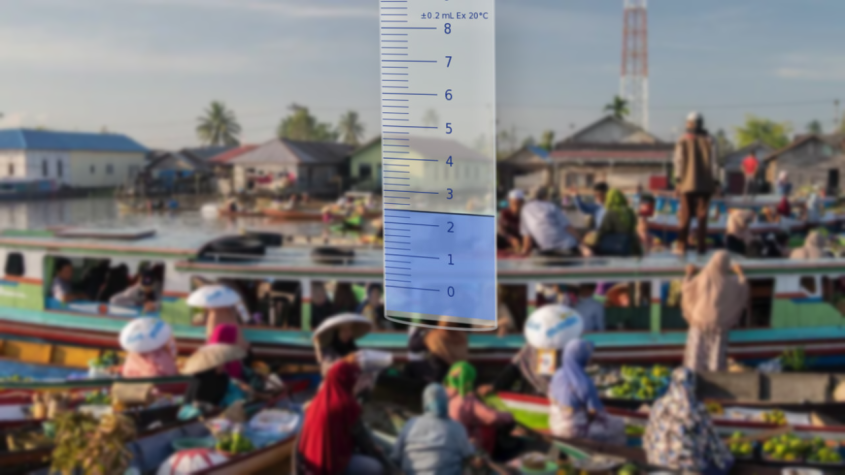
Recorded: 2.4 (mL)
